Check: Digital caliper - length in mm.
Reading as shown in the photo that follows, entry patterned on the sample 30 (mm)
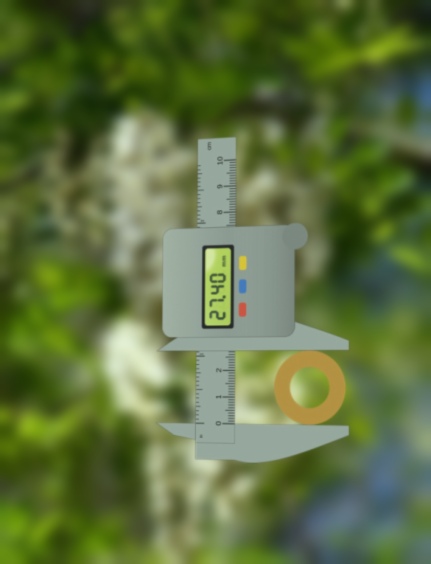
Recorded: 27.40 (mm)
